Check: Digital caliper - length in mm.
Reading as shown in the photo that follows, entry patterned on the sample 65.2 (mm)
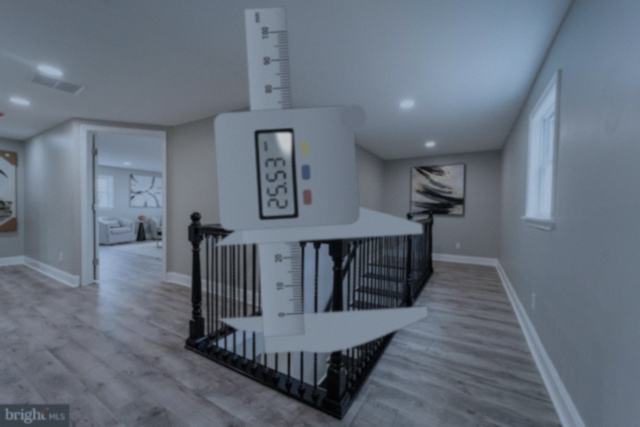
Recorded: 25.53 (mm)
